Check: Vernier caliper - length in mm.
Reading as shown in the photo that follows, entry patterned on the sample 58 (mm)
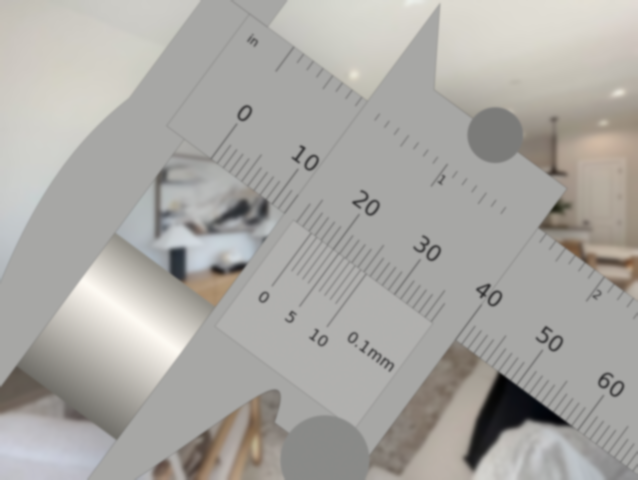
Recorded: 16.4 (mm)
